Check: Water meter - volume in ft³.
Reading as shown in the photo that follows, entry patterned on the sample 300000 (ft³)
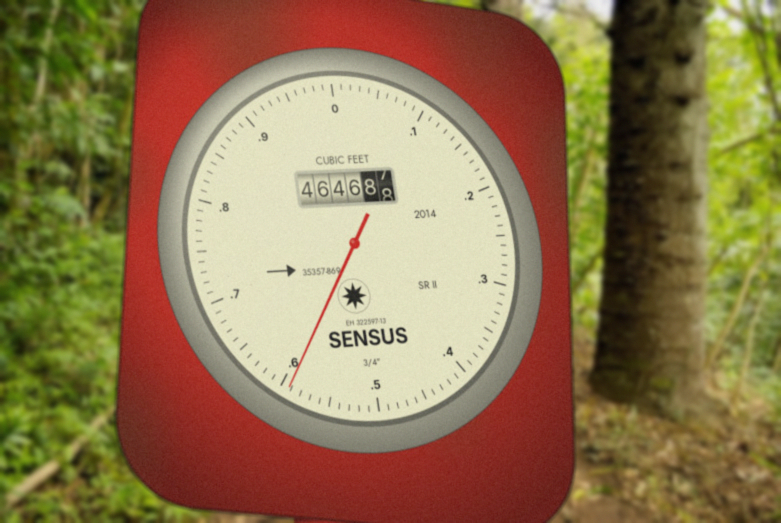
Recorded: 464687.59 (ft³)
